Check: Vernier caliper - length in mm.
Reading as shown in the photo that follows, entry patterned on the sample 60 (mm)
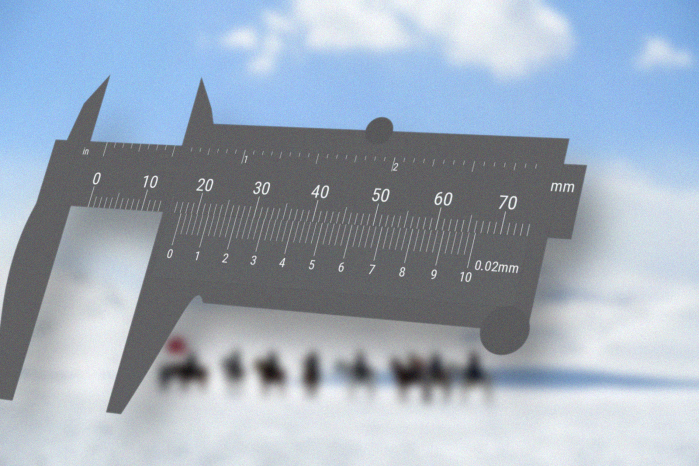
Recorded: 17.2 (mm)
